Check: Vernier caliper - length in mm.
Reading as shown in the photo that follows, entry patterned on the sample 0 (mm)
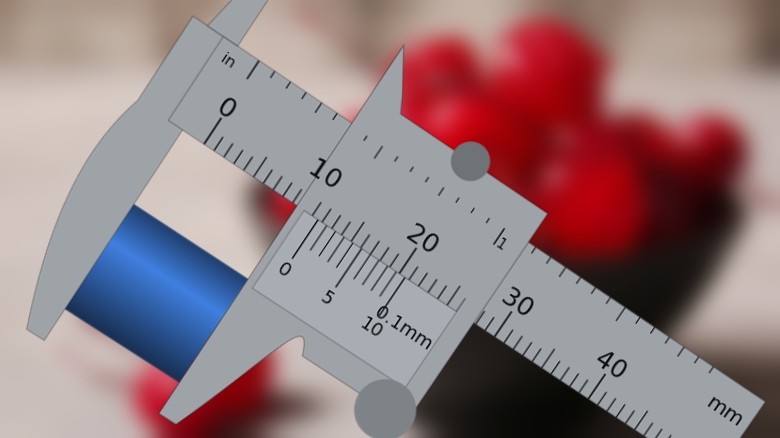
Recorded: 11.6 (mm)
